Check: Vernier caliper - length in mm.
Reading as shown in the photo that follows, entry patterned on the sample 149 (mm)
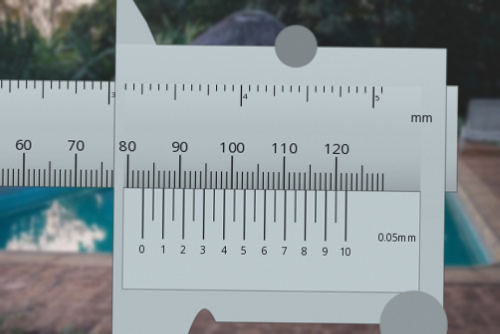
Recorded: 83.0 (mm)
